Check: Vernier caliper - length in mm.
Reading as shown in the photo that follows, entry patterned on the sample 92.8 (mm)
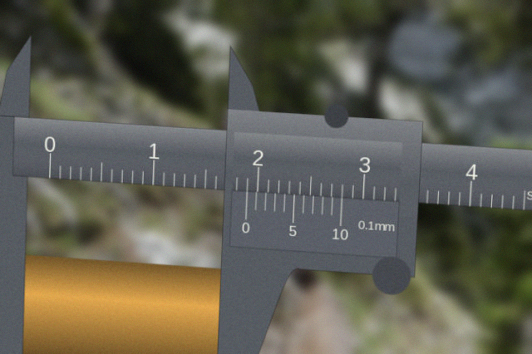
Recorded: 19.0 (mm)
